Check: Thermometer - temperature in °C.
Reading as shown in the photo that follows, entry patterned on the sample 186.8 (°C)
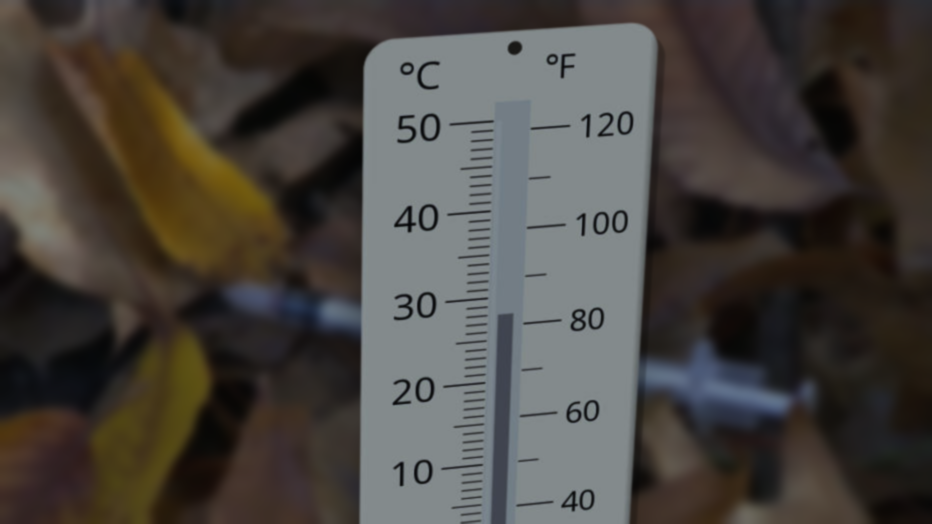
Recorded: 28 (°C)
